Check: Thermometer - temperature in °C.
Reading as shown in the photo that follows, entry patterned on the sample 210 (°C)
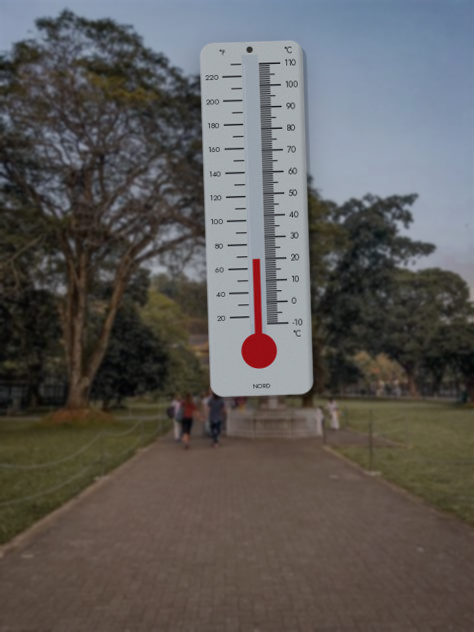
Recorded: 20 (°C)
